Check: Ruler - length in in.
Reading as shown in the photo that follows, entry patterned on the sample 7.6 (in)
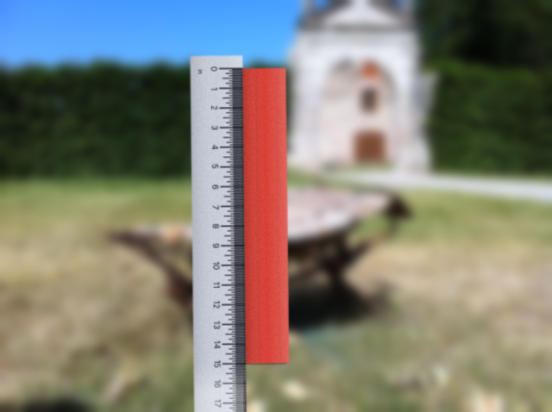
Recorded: 15 (in)
